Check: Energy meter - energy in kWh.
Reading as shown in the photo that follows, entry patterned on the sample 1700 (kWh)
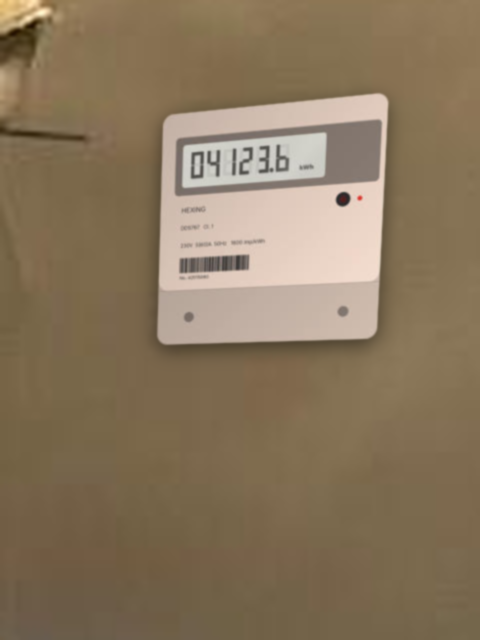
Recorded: 4123.6 (kWh)
